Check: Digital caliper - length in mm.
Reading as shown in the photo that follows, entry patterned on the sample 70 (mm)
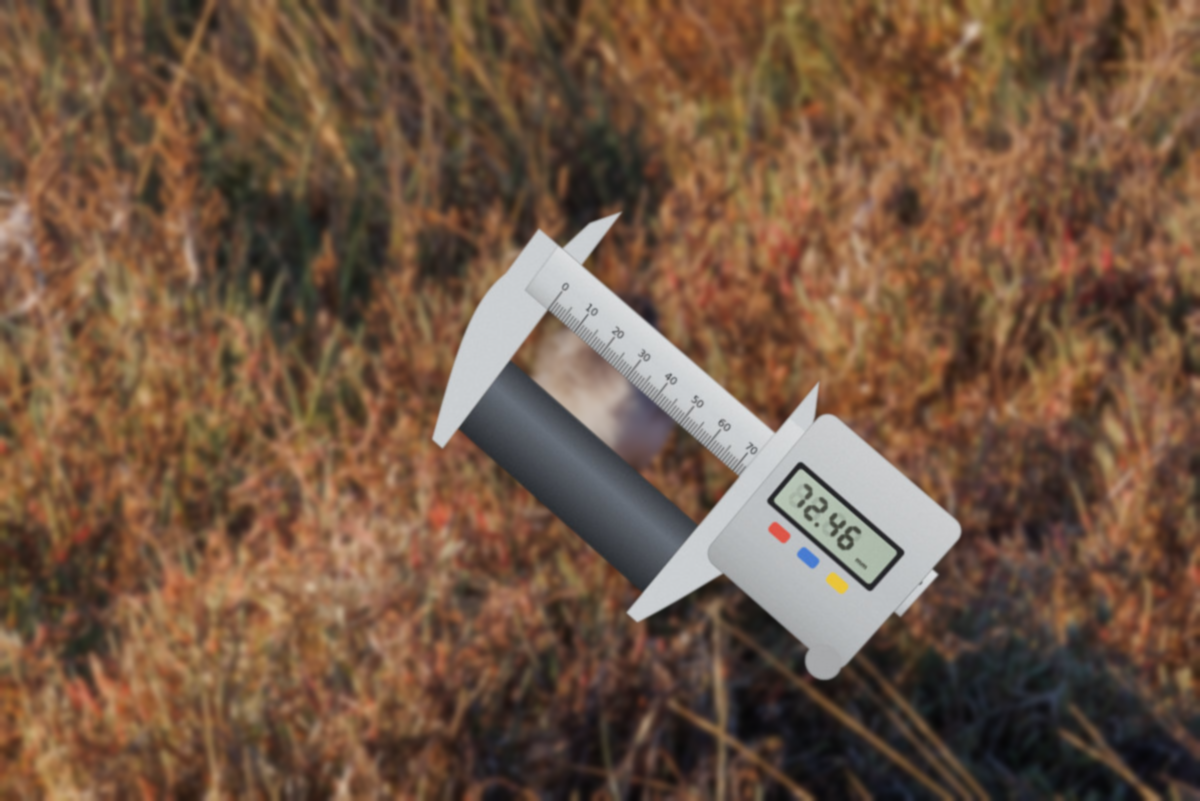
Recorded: 72.46 (mm)
